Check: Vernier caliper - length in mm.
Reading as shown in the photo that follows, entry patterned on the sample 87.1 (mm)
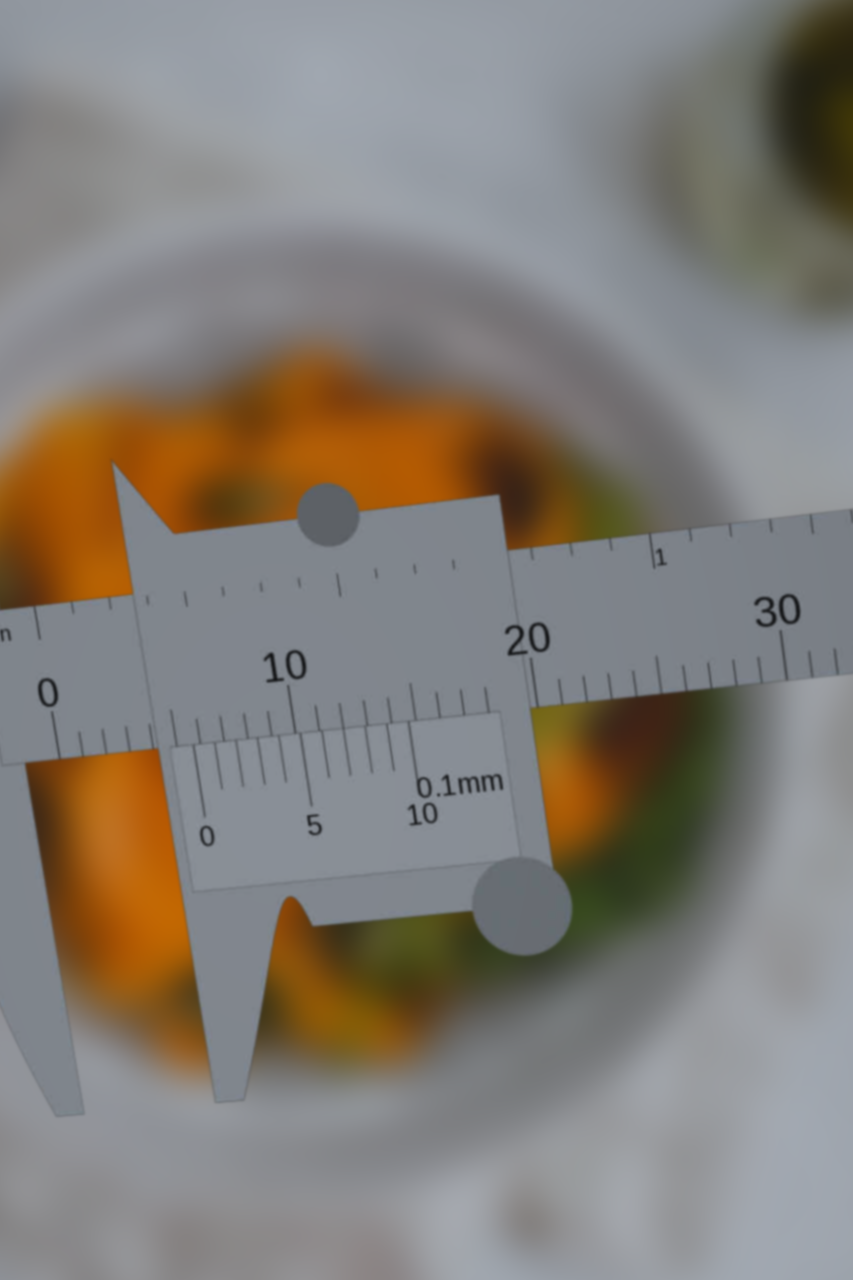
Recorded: 5.7 (mm)
